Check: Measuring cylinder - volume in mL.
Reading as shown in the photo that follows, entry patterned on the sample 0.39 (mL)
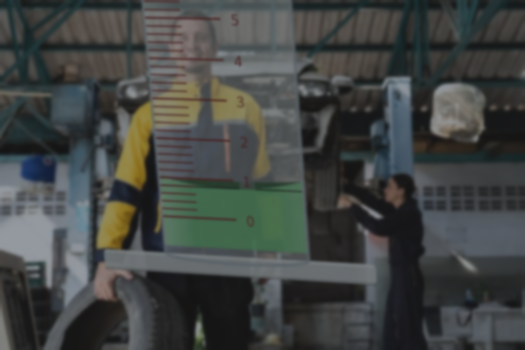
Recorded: 0.8 (mL)
